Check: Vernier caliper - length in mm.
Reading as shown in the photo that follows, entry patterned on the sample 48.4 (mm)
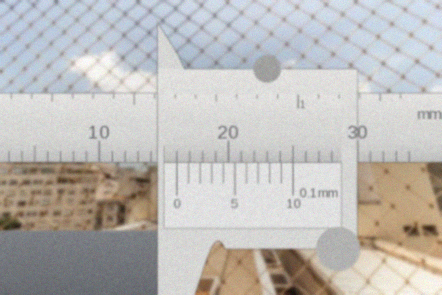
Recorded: 16.0 (mm)
